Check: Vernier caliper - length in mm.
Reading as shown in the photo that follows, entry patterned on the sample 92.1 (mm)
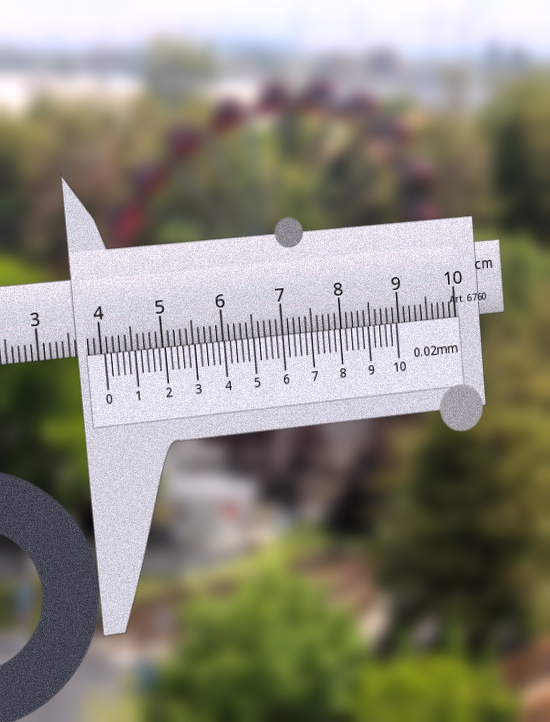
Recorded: 40.6 (mm)
